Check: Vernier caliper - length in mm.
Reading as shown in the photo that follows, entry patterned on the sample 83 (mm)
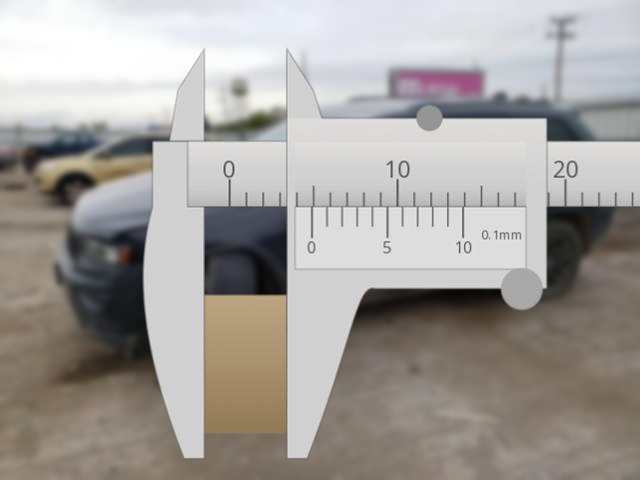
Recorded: 4.9 (mm)
